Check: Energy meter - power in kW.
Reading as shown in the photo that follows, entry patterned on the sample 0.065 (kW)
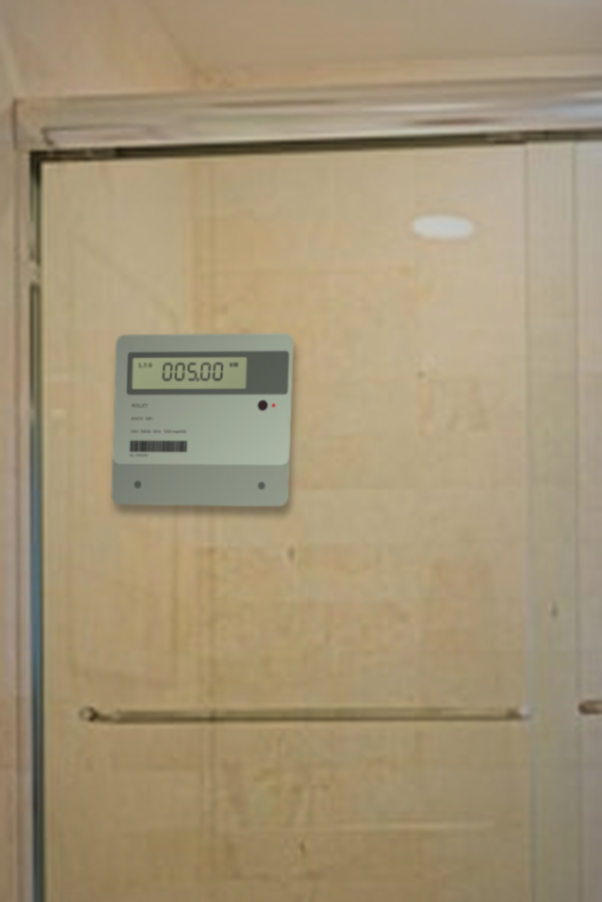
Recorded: 5.00 (kW)
